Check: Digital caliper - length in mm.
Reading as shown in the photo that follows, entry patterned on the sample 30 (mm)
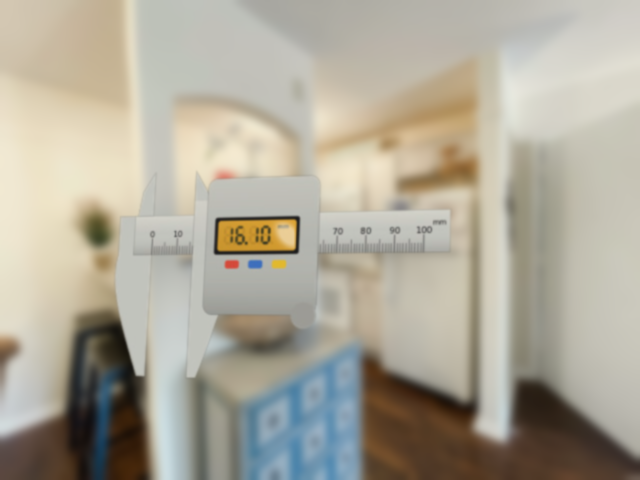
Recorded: 16.10 (mm)
